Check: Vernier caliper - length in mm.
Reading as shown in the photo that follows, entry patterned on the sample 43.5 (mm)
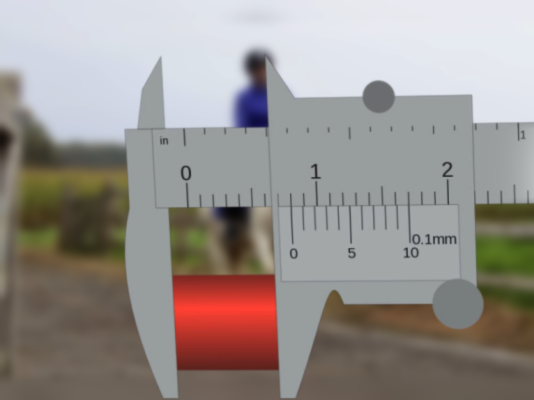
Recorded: 8.0 (mm)
